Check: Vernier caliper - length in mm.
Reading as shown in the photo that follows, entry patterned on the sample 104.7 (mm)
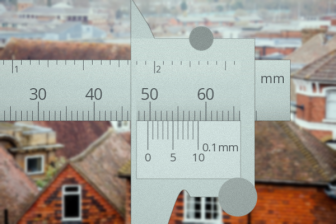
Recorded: 49.6 (mm)
